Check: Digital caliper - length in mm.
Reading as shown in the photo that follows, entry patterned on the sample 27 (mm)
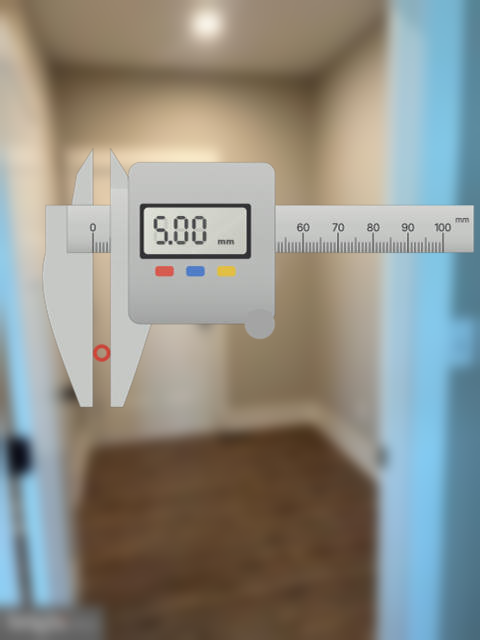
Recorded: 5.00 (mm)
